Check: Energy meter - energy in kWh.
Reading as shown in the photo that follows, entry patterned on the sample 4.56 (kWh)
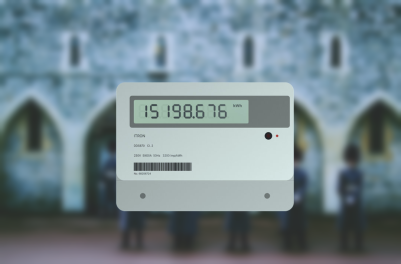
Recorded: 15198.676 (kWh)
